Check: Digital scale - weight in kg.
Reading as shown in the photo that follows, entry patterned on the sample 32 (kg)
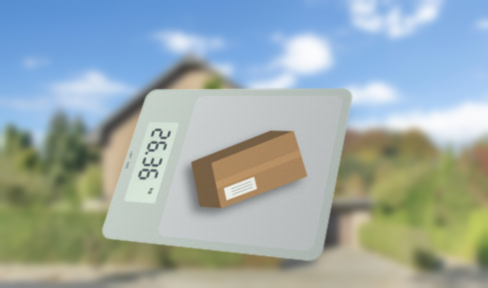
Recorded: 26.36 (kg)
